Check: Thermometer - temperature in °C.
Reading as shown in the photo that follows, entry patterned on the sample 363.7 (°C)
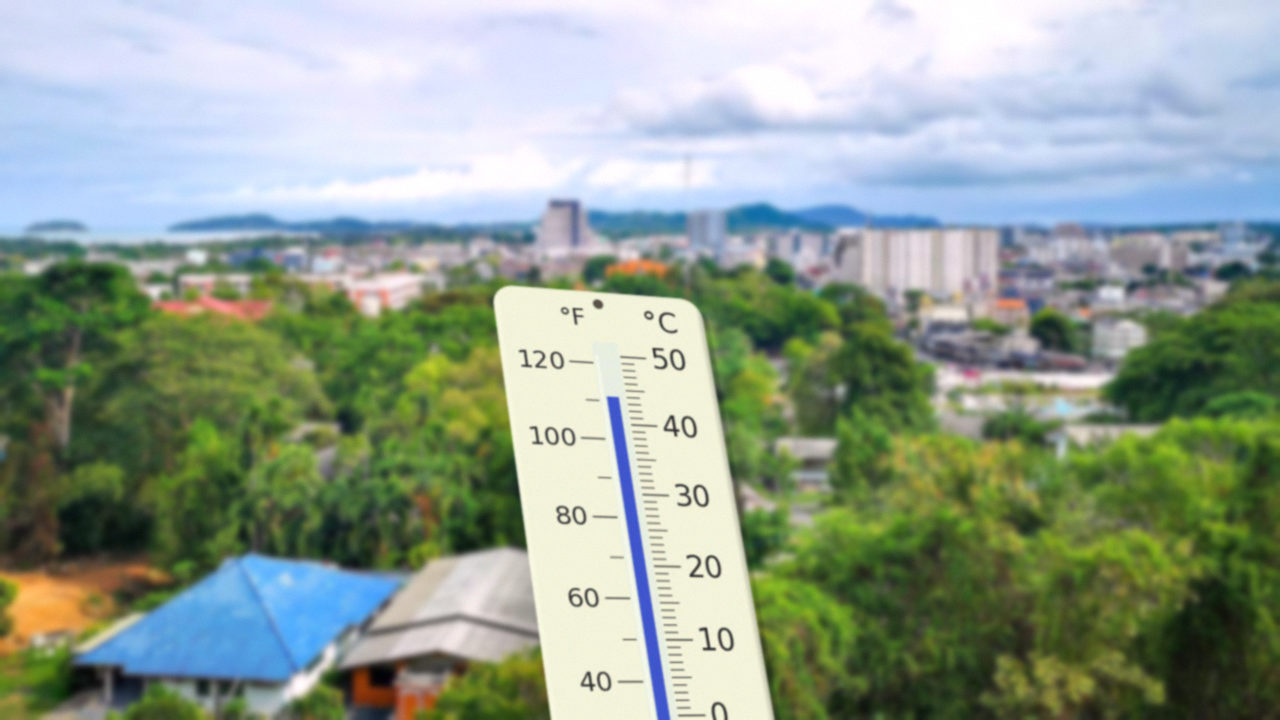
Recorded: 44 (°C)
